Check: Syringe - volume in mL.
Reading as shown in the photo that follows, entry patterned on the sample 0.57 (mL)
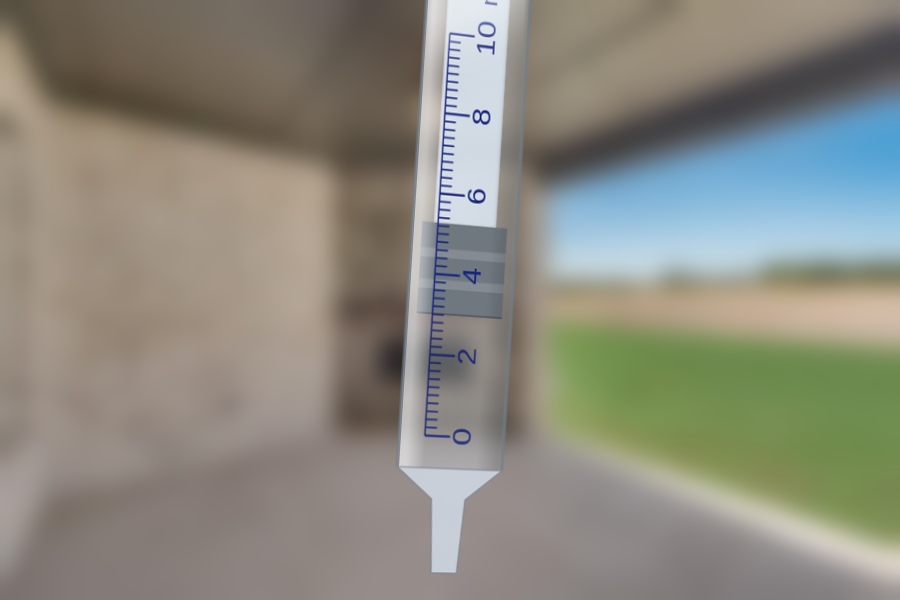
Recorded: 3 (mL)
